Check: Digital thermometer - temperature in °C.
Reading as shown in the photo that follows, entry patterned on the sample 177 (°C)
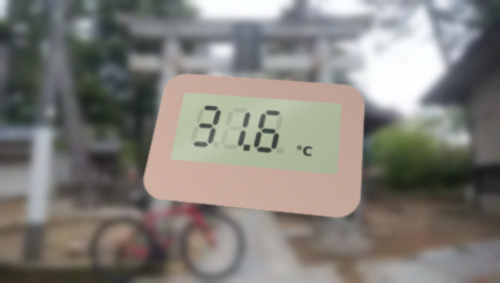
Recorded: 31.6 (°C)
